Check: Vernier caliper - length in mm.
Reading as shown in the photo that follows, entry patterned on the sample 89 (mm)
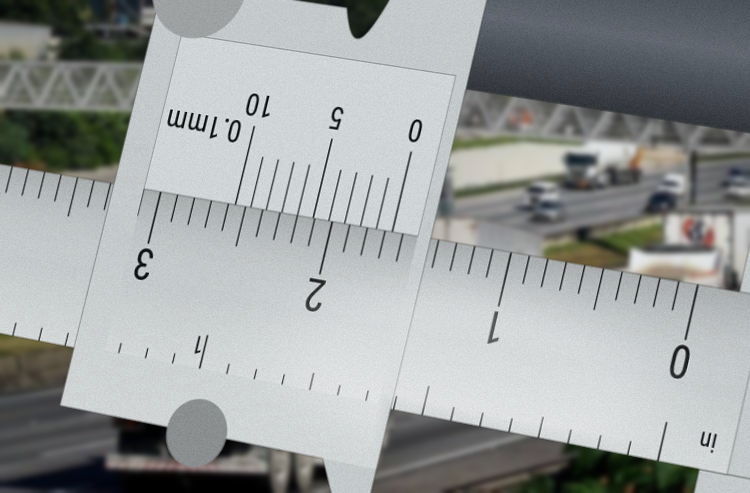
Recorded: 16.6 (mm)
